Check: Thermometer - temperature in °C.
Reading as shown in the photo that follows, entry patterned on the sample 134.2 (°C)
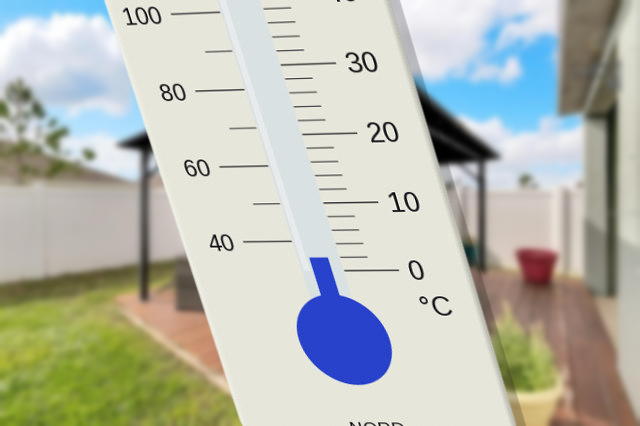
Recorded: 2 (°C)
